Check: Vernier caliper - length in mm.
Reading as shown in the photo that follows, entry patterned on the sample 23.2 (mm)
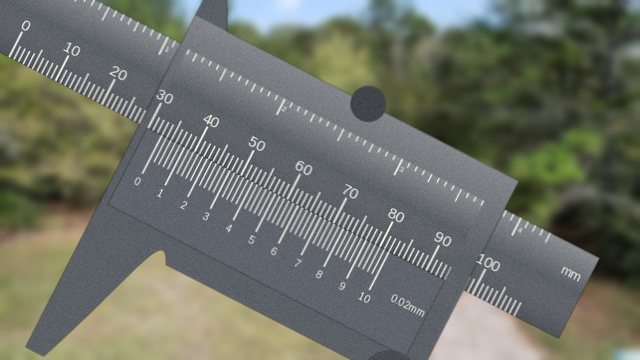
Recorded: 33.0 (mm)
